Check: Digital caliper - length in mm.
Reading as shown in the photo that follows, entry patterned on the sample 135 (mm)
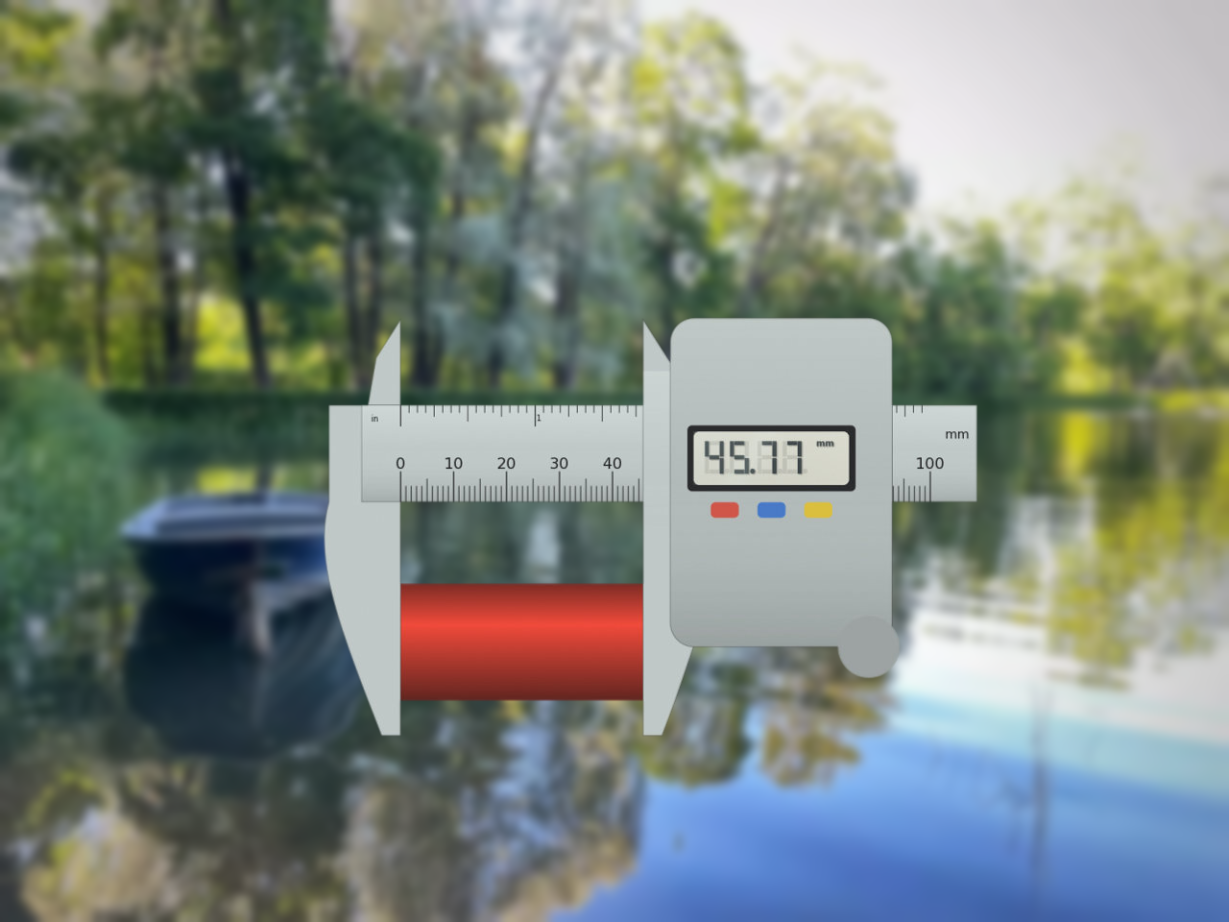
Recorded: 45.77 (mm)
